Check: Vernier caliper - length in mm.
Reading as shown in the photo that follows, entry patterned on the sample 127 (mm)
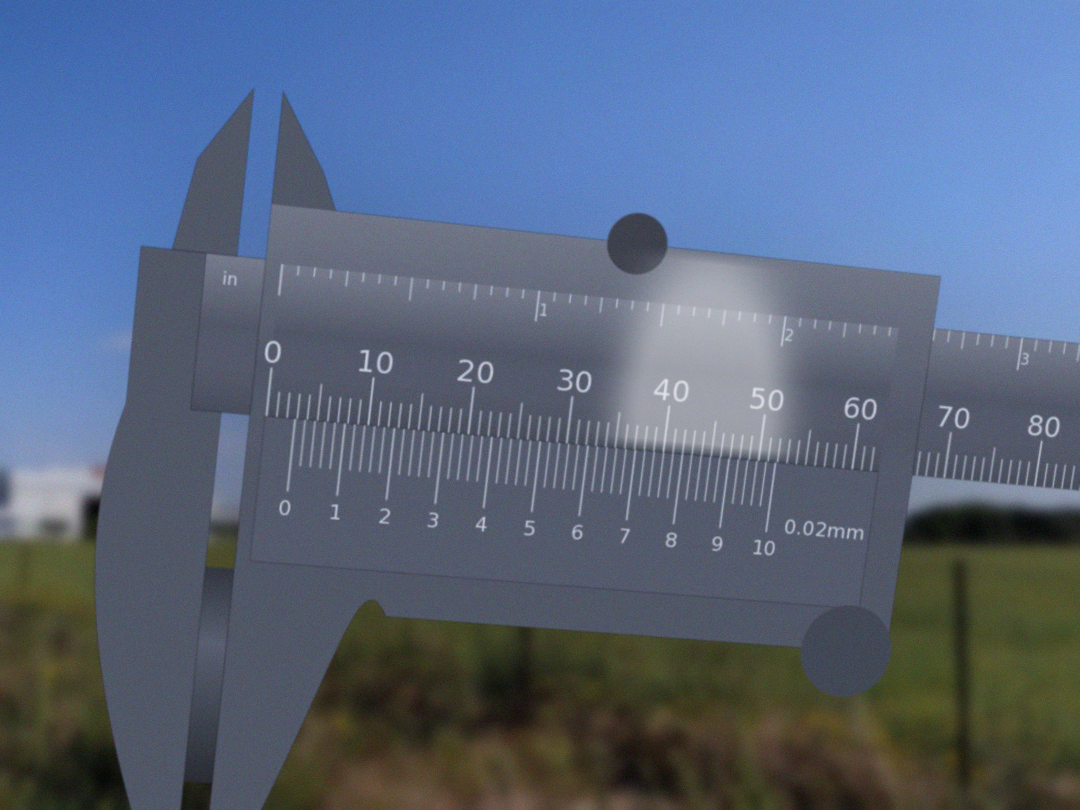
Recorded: 2.8 (mm)
